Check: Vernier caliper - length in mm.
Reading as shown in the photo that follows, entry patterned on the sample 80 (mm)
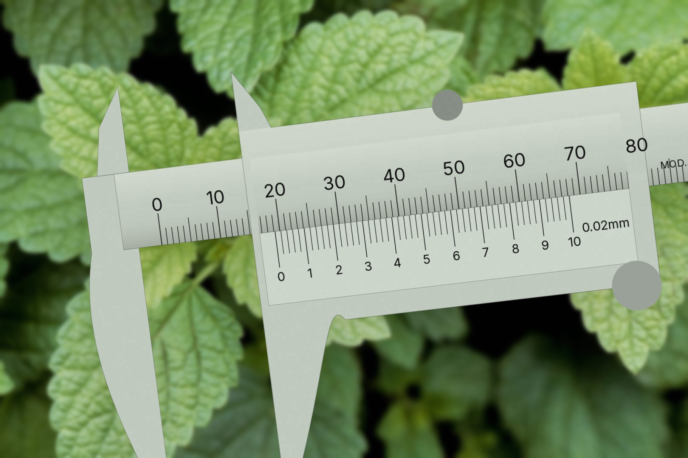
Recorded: 19.2 (mm)
